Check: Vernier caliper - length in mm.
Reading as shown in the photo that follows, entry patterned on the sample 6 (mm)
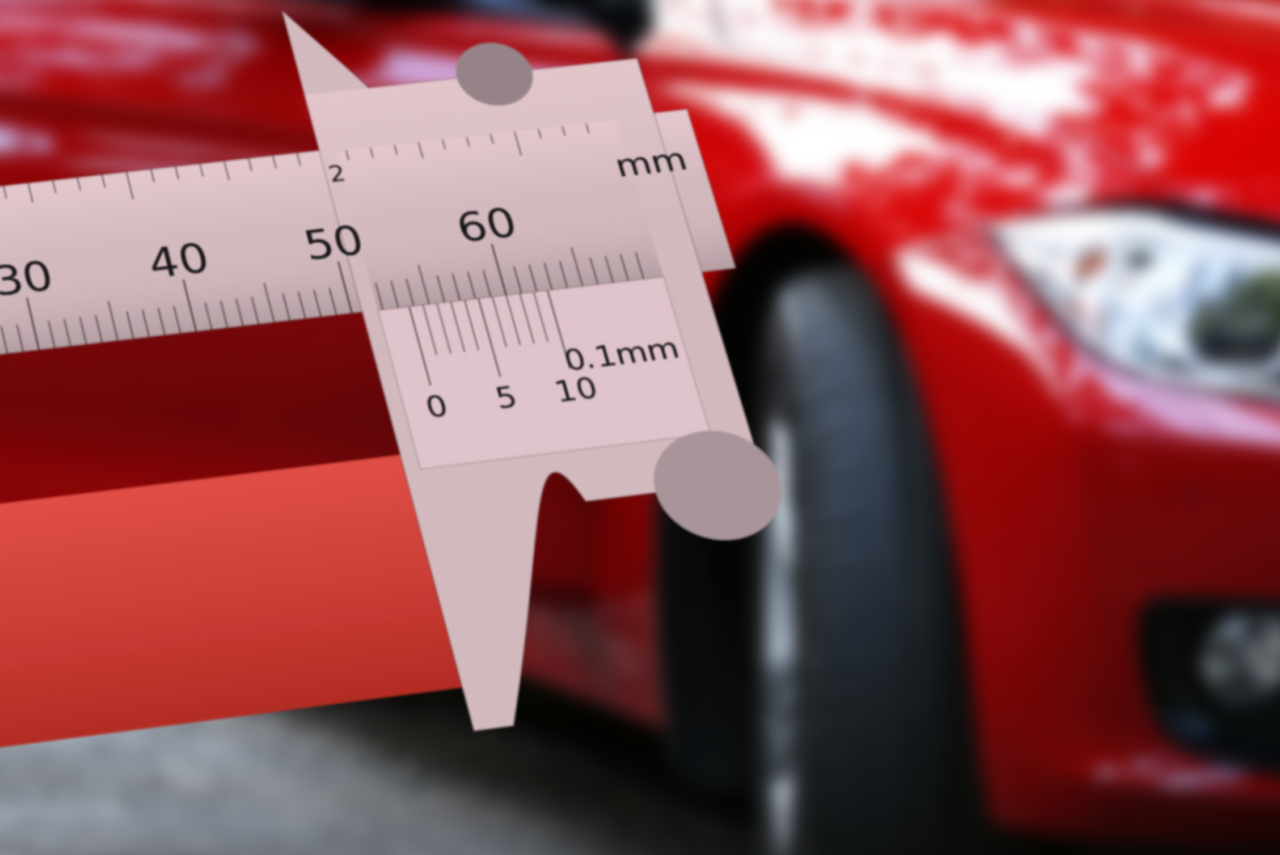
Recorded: 53.7 (mm)
